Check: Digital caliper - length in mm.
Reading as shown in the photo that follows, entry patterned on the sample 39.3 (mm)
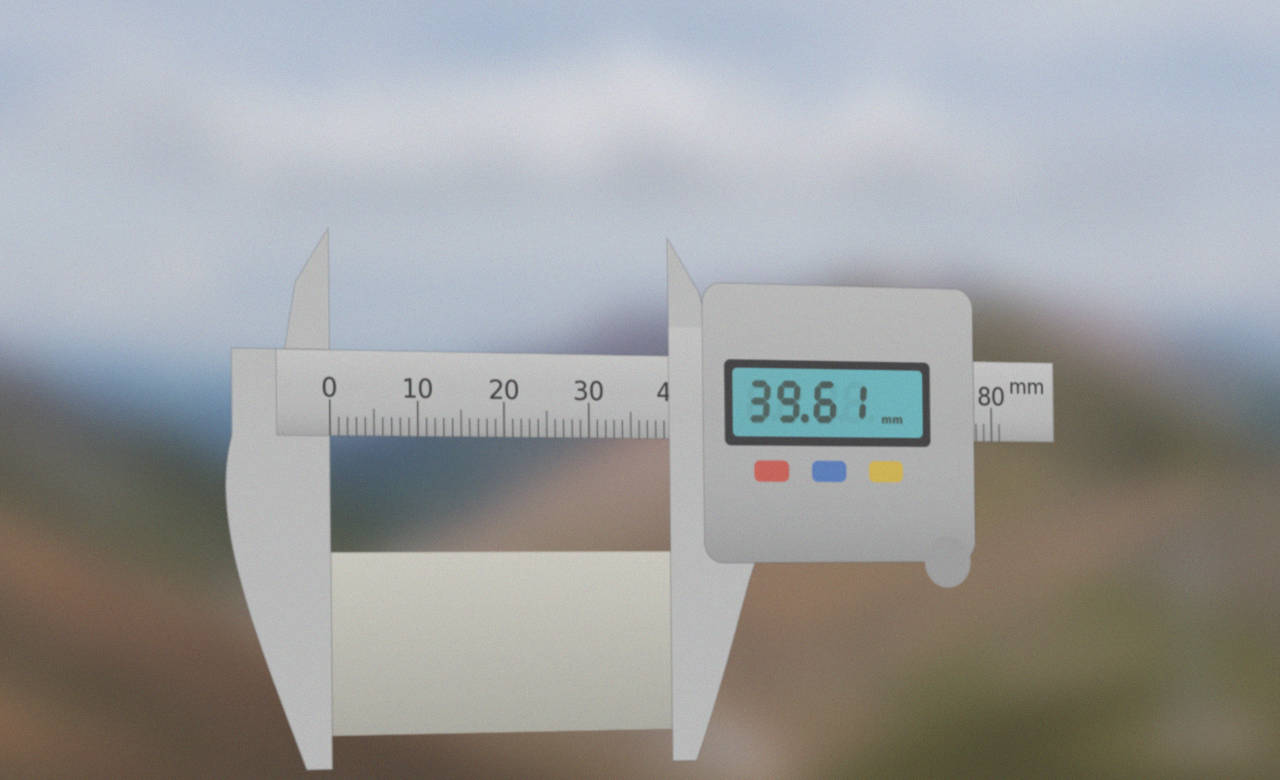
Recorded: 39.61 (mm)
